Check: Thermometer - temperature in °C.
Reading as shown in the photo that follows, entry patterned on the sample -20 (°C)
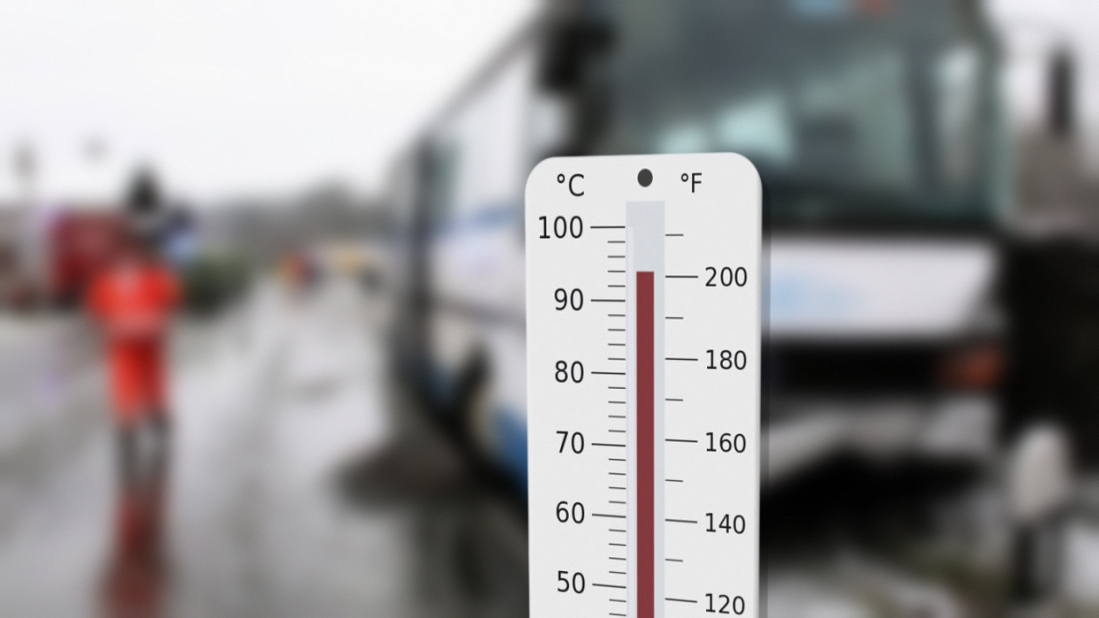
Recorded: 94 (°C)
